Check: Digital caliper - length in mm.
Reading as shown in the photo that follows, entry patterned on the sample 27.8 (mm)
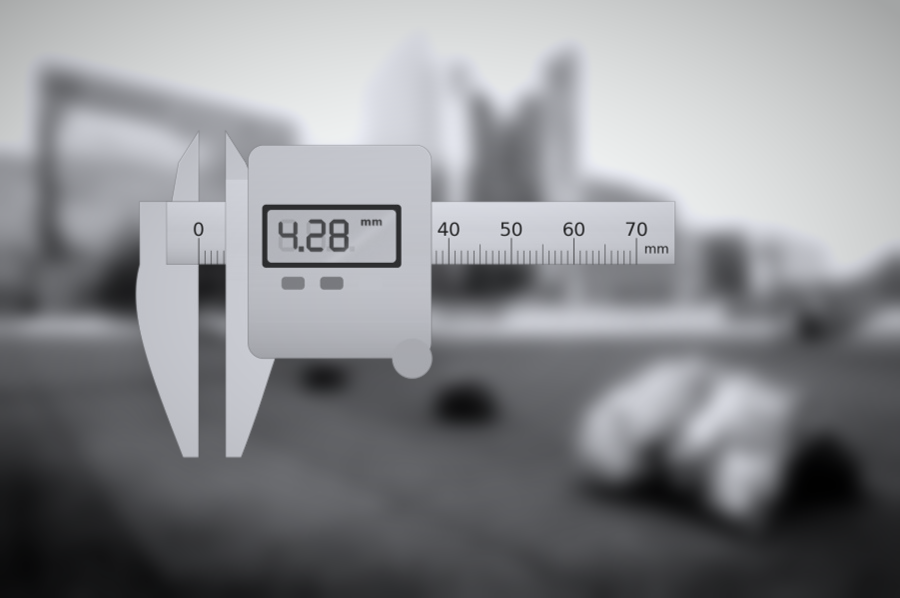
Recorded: 4.28 (mm)
